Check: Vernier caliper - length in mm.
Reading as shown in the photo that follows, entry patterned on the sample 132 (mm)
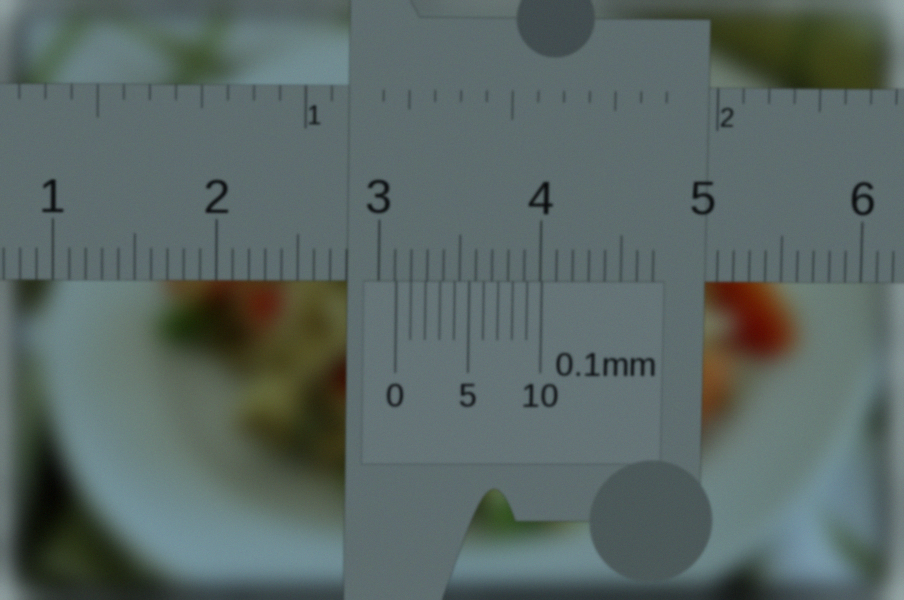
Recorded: 31.1 (mm)
